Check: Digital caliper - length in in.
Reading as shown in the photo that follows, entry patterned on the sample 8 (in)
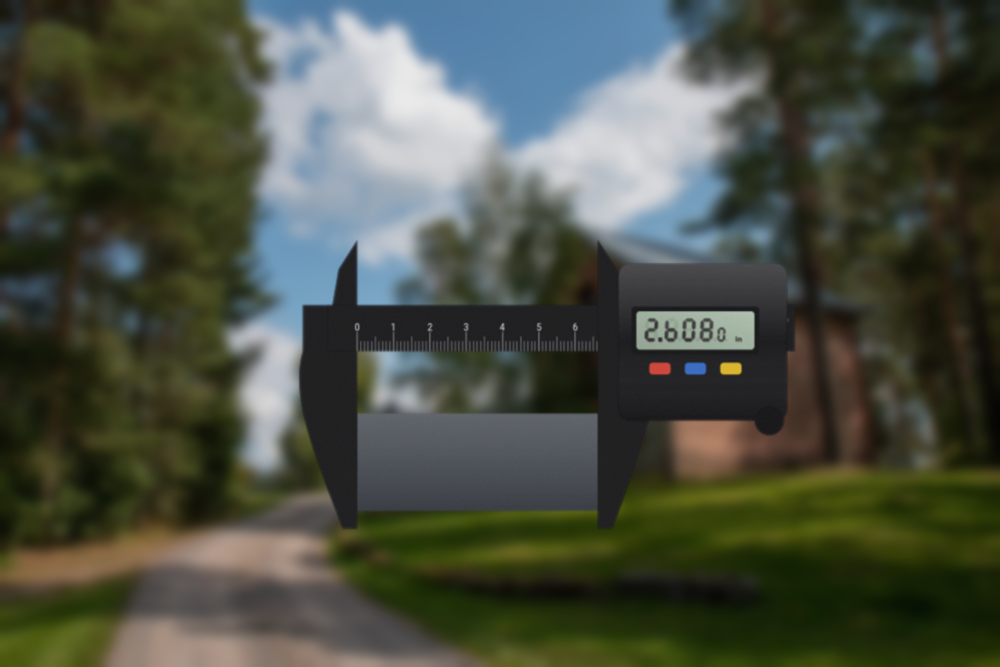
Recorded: 2.6080 (in)
